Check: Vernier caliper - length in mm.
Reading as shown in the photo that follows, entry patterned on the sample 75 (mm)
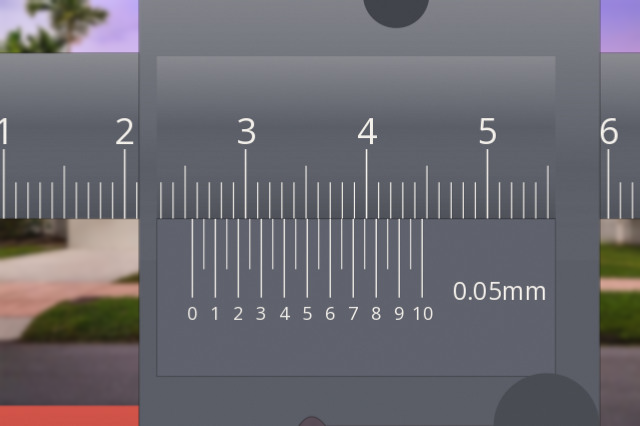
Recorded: 25.6 (mm)
